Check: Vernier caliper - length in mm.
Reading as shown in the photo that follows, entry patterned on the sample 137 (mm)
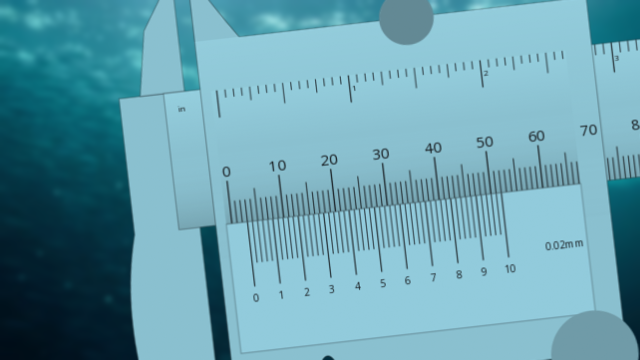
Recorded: 3.0 (mm)
